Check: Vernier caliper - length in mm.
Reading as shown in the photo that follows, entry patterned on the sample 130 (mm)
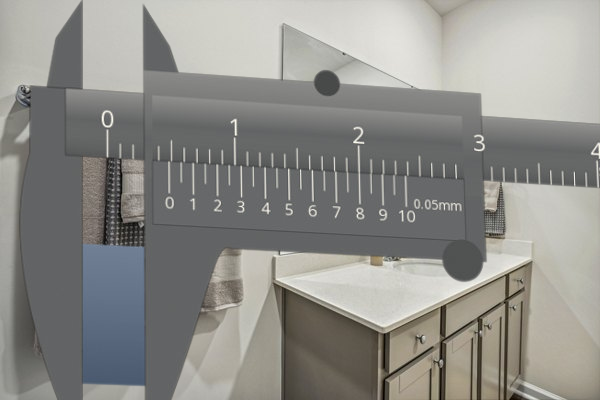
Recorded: 4.8 (mm)
